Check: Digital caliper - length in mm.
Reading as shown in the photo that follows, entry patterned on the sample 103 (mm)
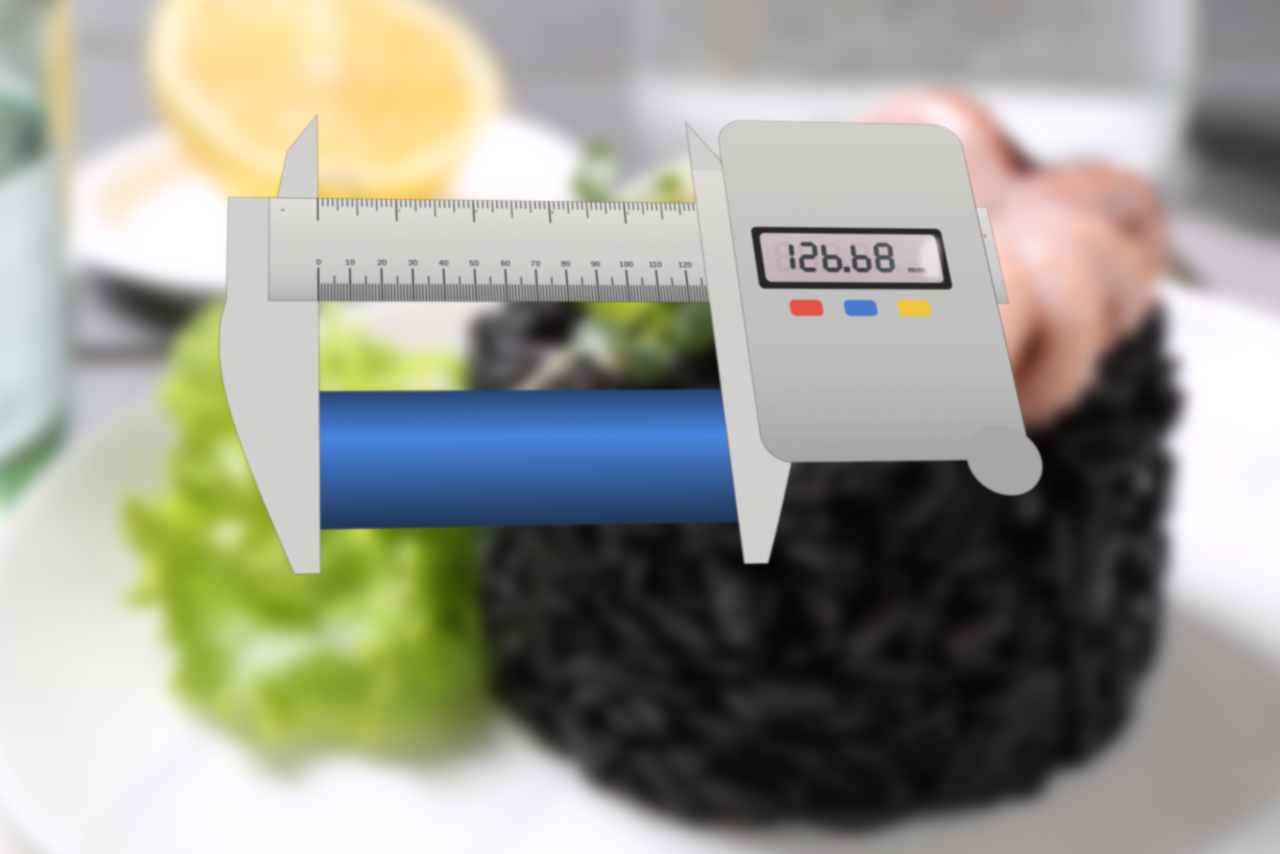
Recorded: 126.68 (mm)
